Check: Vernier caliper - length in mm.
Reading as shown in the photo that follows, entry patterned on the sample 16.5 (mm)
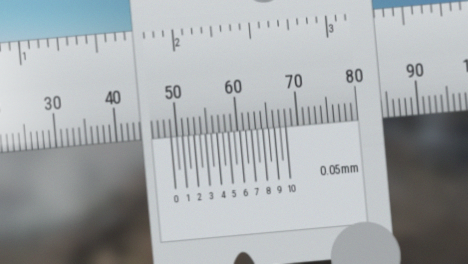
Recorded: 49.0 (mm)
